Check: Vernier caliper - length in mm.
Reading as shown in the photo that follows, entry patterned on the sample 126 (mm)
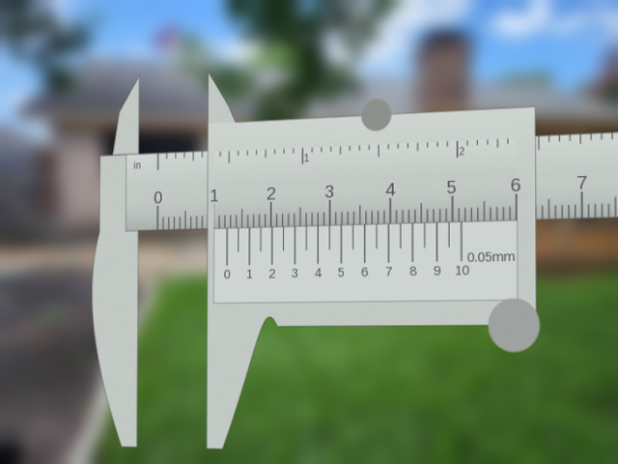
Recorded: 12.4 (mm)
